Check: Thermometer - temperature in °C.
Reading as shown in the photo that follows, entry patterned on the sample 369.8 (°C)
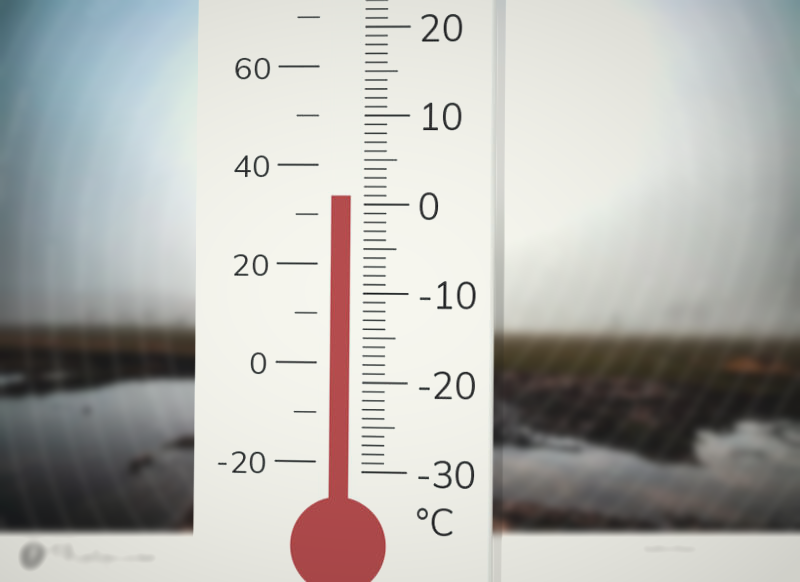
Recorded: 1 (°C)
